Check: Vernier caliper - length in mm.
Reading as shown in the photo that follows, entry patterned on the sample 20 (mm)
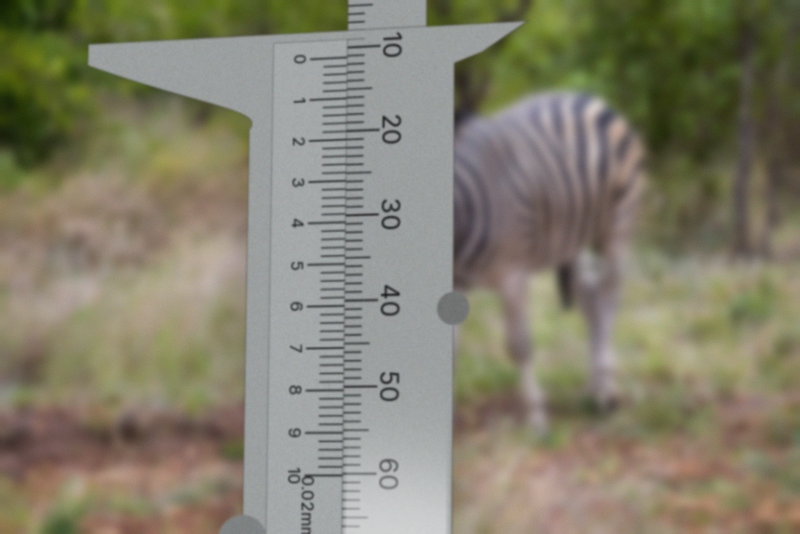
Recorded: 11.2 (mm)
